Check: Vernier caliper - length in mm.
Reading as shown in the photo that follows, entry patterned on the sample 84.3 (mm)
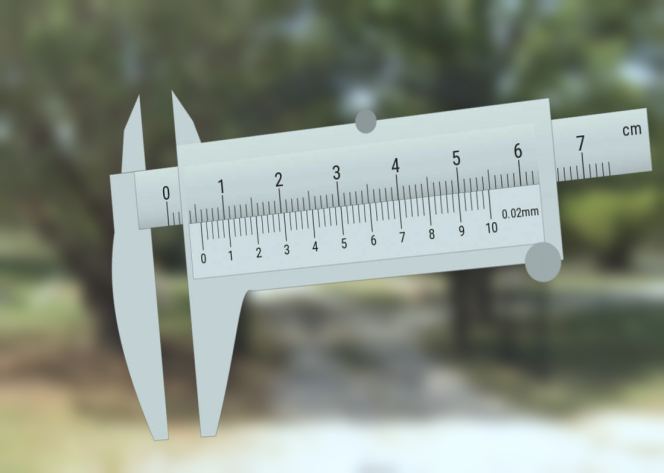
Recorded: 5.8 (mm)
